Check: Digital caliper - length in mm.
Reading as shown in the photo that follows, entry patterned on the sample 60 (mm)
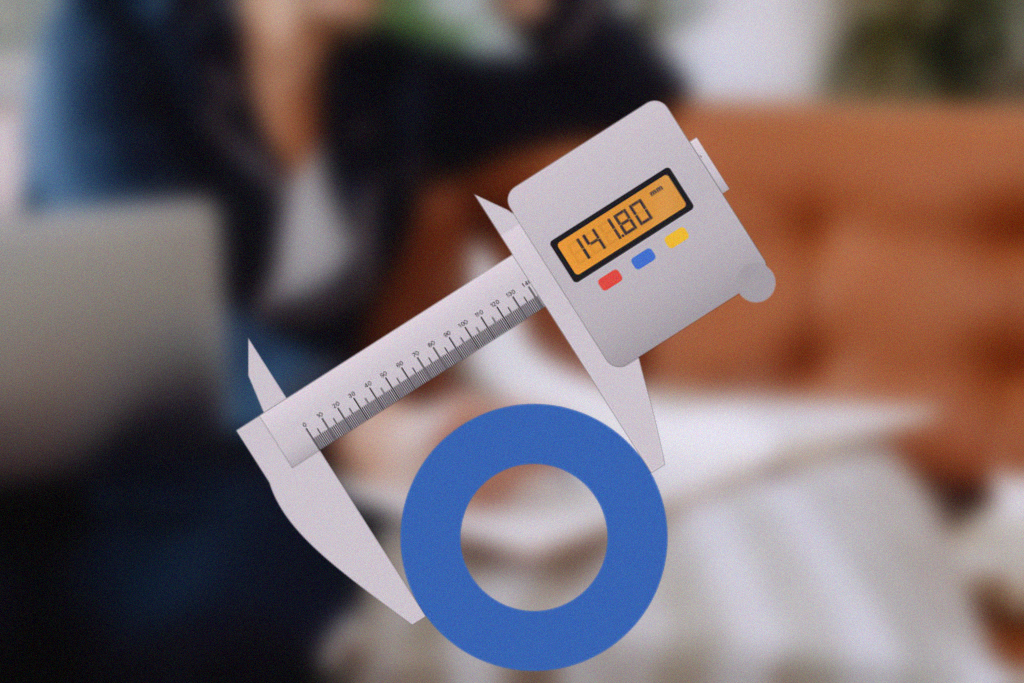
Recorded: 141.80 (mm)
